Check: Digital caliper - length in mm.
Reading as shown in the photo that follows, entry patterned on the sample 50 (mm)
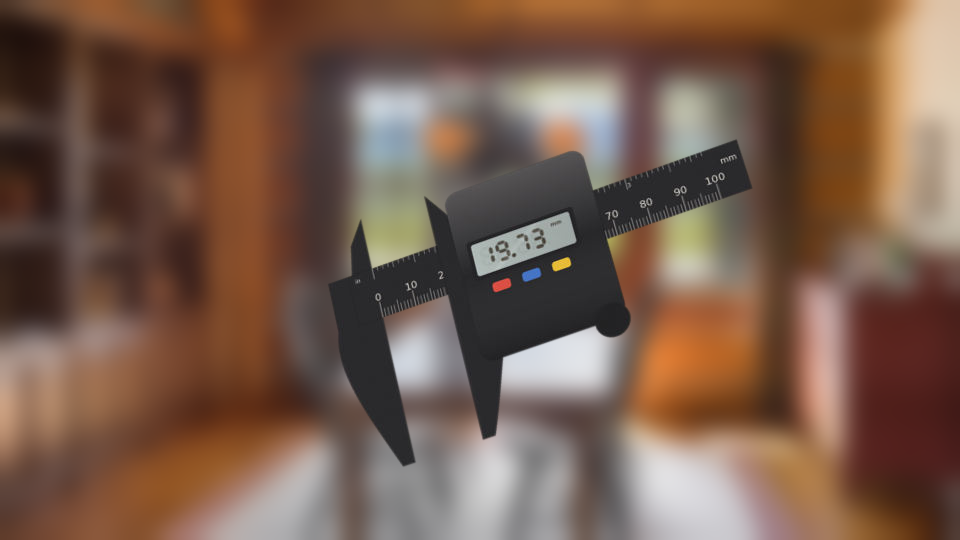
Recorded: 19.73 (mm)
